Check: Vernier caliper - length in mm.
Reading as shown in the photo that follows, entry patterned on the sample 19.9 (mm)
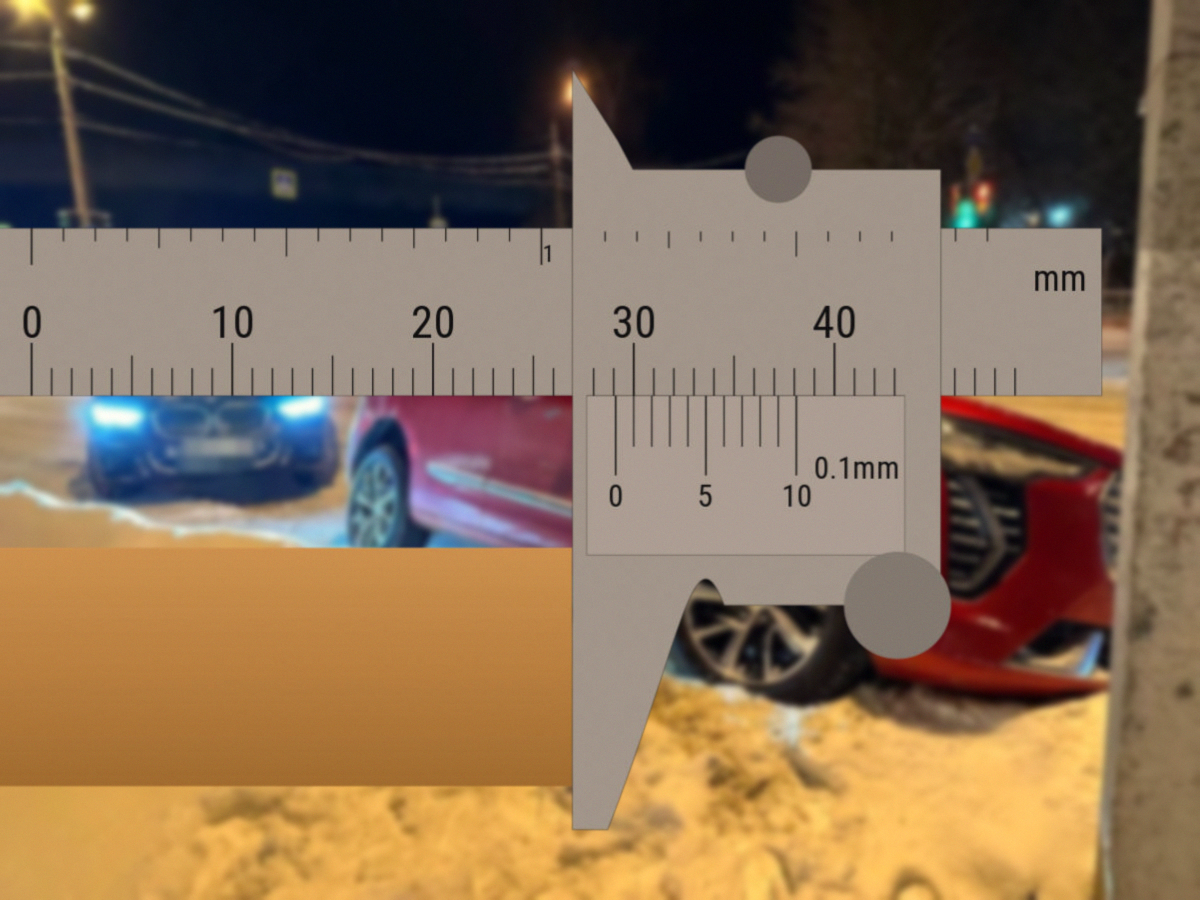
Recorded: 29.1 (mm)
